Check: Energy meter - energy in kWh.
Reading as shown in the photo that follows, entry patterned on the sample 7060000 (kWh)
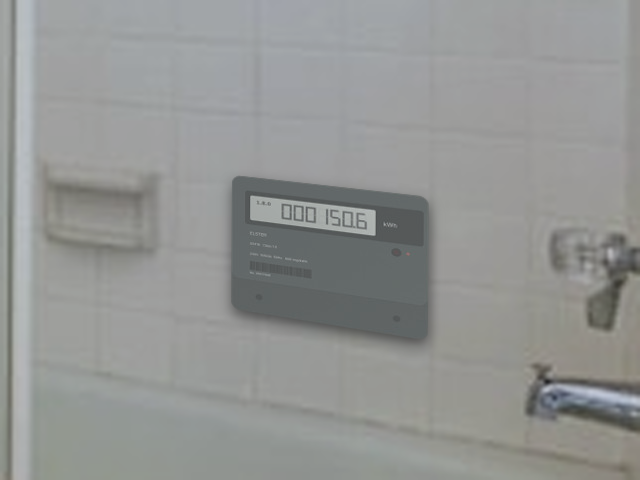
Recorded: 150.6 (kWh)
